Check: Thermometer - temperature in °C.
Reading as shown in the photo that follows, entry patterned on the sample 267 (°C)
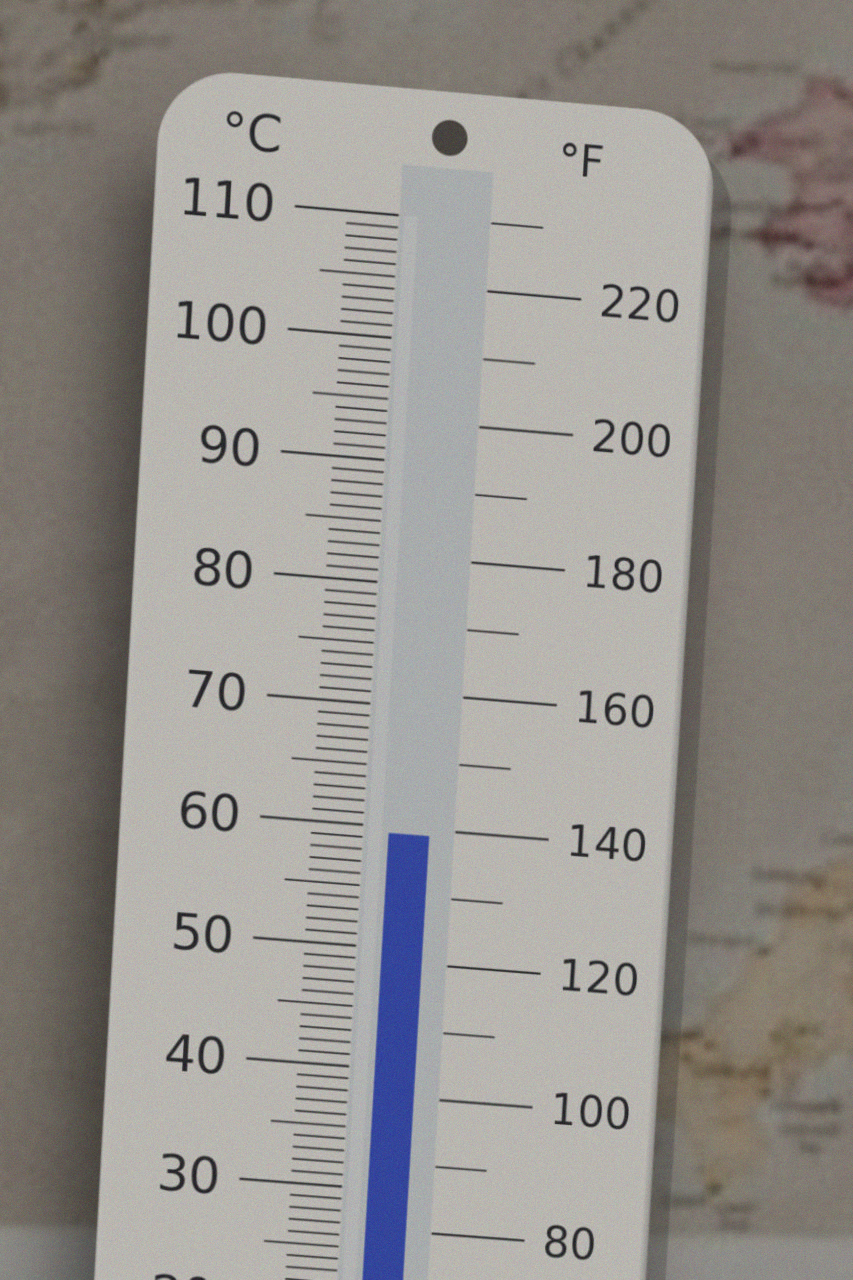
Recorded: 59.5 (°C)
